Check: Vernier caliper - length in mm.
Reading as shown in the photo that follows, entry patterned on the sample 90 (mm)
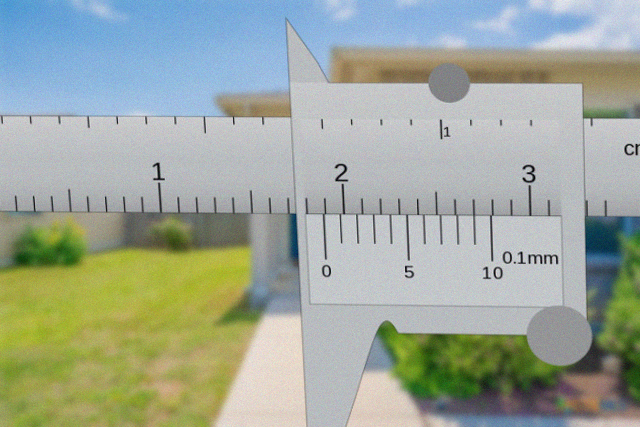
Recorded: 18.9 (mm)
